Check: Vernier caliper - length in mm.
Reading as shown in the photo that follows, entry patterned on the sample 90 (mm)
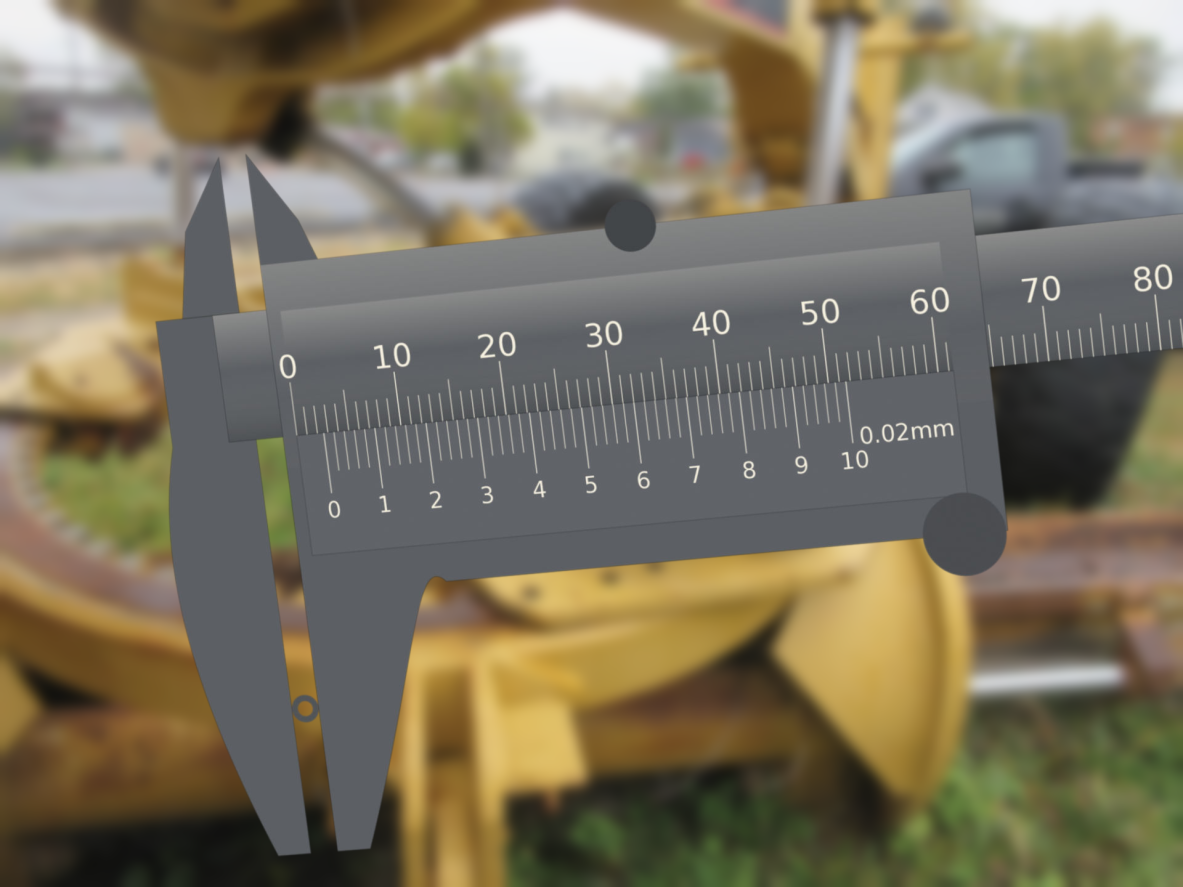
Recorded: 2.6 (mm)
